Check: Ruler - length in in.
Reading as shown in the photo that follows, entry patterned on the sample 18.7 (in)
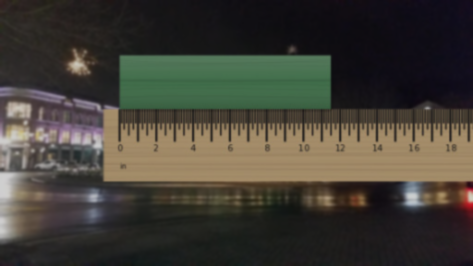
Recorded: 11.5 (in)
